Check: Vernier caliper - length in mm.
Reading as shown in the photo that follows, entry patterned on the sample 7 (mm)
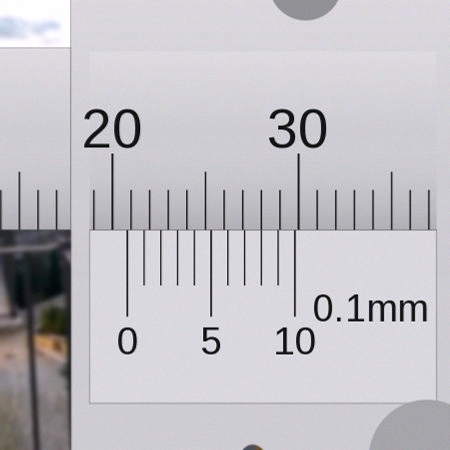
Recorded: 20.8 (mm)
